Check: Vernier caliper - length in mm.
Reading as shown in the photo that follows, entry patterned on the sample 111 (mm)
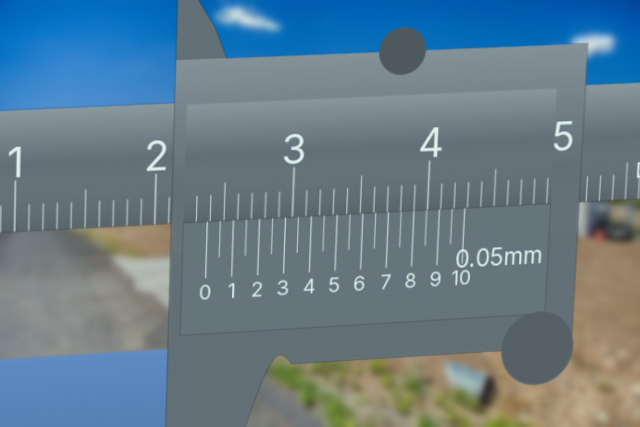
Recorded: 23.8 (mm)
